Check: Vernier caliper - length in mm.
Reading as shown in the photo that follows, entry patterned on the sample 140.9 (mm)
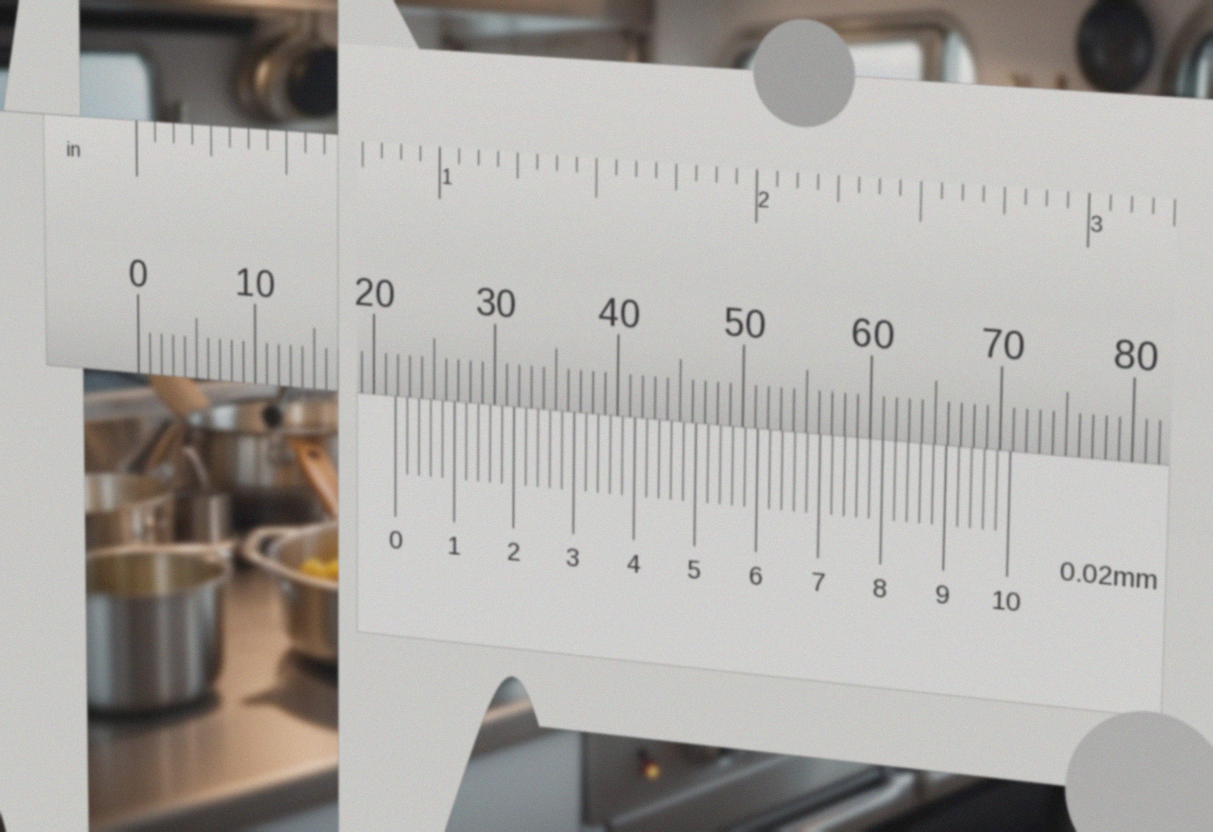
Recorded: 21.8 (mm)
